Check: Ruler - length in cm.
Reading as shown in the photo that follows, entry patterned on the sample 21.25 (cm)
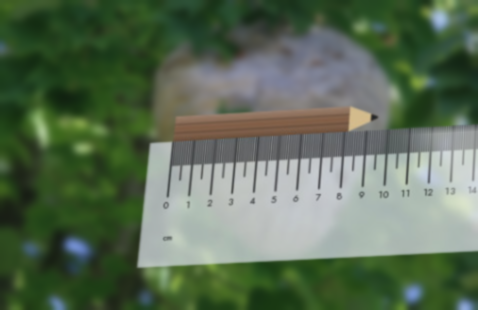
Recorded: 9.5 (cm)
